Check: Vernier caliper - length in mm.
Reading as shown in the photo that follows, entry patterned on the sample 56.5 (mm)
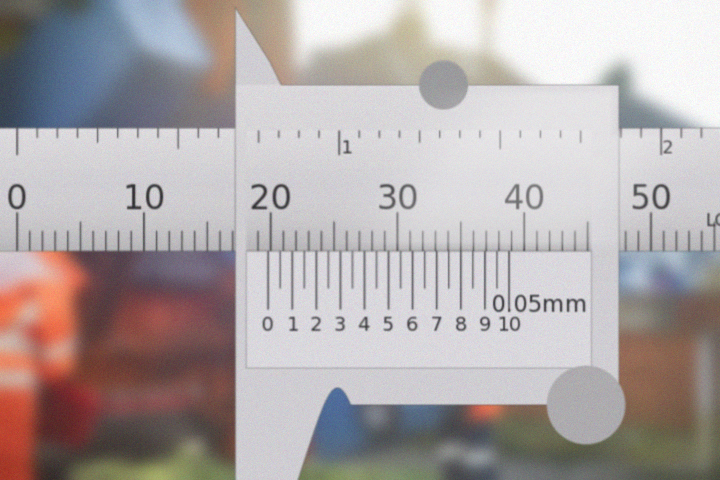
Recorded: 19.8 (mm)
